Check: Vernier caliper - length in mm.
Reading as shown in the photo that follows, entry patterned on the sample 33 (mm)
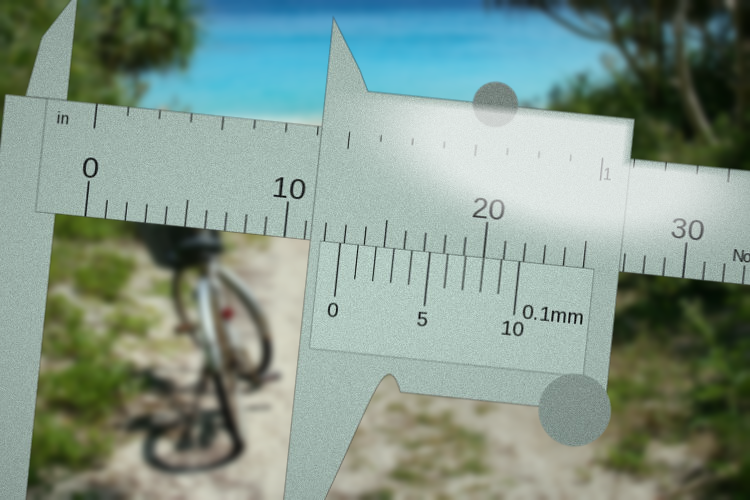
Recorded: 12.8 (mm)
